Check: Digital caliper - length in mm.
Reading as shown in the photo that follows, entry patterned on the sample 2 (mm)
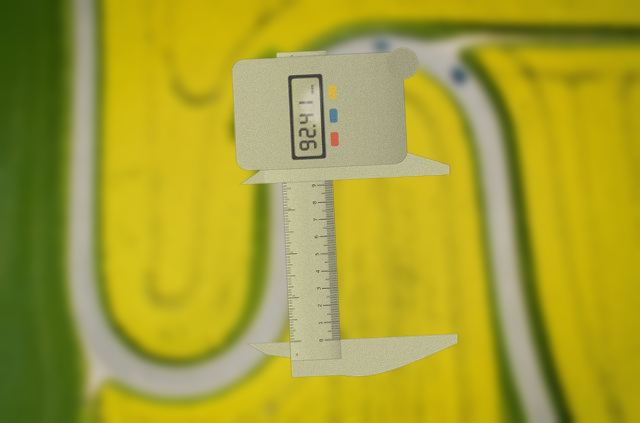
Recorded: 92.41 (mm)
